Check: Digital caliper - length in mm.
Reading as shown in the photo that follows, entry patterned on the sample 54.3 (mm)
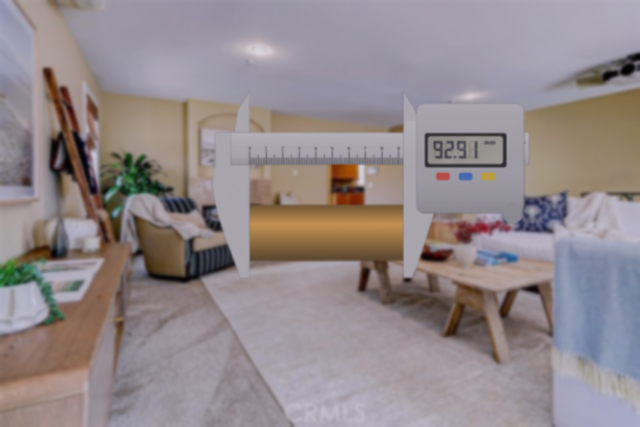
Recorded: 92.91 (mm)
